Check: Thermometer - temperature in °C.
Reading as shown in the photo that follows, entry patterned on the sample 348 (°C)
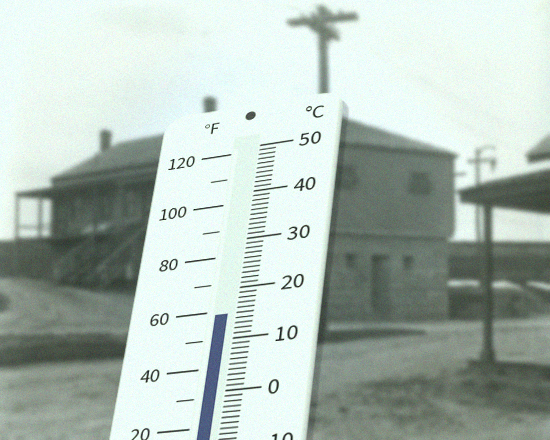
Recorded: 15 (°C)
